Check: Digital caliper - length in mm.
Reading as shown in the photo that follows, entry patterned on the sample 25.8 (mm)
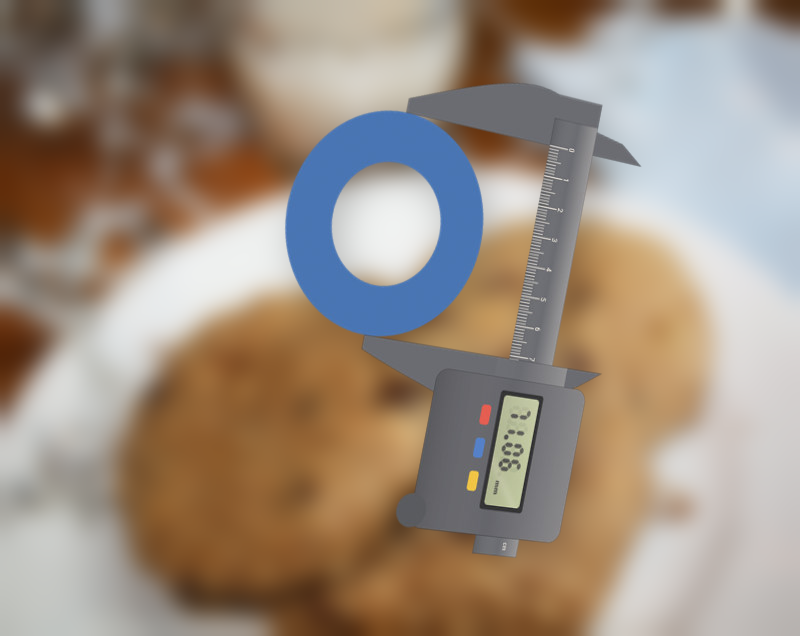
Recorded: 71.06 (mm)
